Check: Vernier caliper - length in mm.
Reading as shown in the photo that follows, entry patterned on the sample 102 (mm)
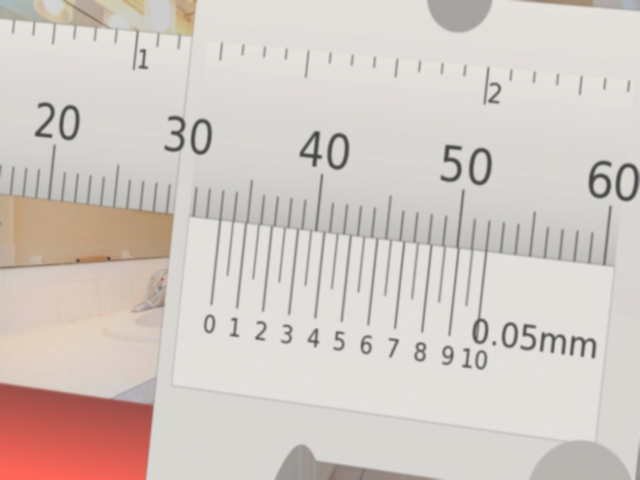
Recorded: 33.0 (mm)
